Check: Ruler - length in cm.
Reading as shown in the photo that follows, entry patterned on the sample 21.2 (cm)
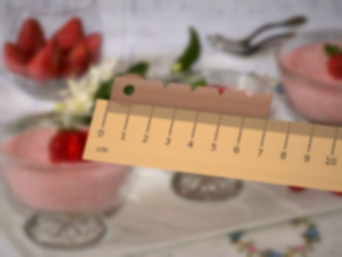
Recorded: 7 (cm)
